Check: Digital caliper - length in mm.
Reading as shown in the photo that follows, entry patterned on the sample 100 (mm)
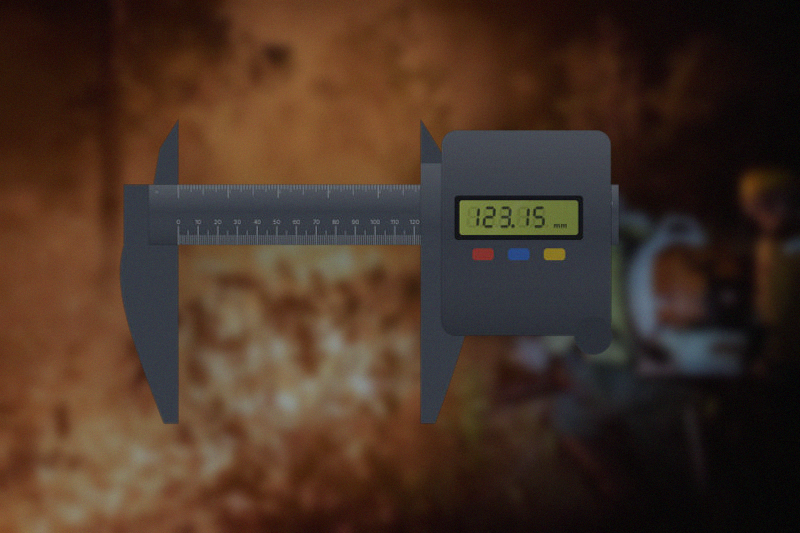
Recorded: 123.15 (mm)
